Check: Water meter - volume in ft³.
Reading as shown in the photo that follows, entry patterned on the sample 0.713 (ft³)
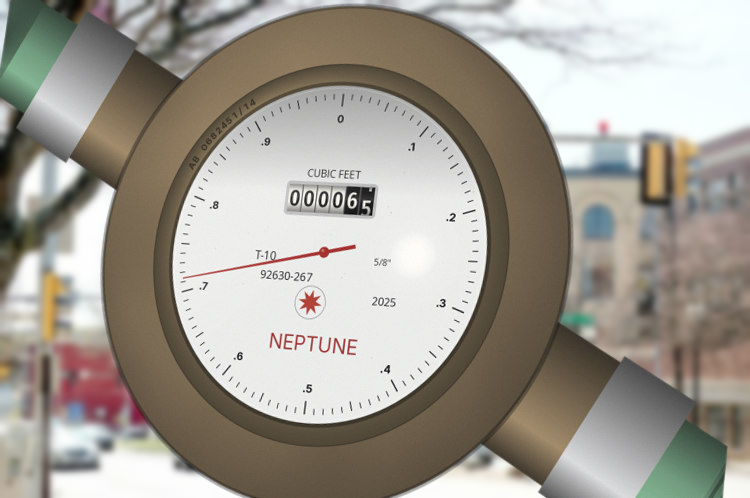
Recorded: 64.71 (ft³)
